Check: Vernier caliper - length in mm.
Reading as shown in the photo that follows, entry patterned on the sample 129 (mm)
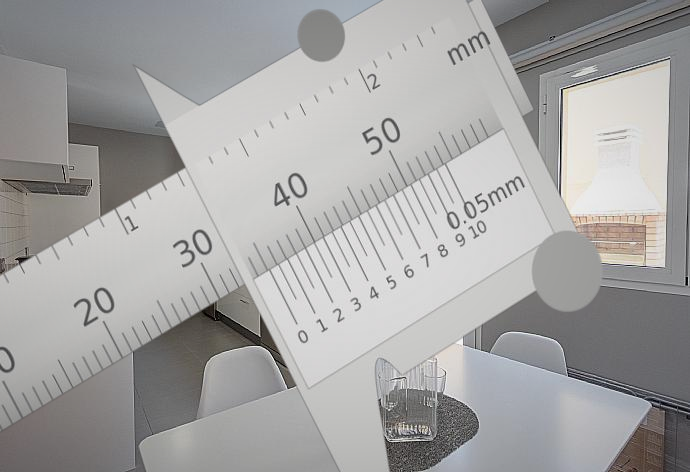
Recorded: 35.2 (mm)
